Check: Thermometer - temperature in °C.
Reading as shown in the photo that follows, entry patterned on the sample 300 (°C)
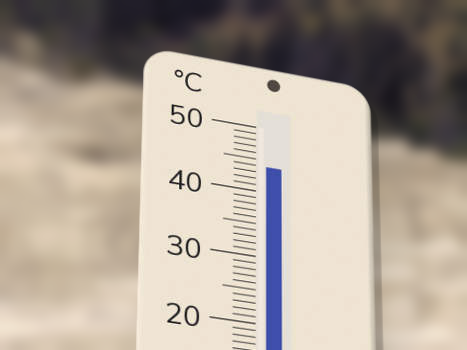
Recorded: 44 (°C)
